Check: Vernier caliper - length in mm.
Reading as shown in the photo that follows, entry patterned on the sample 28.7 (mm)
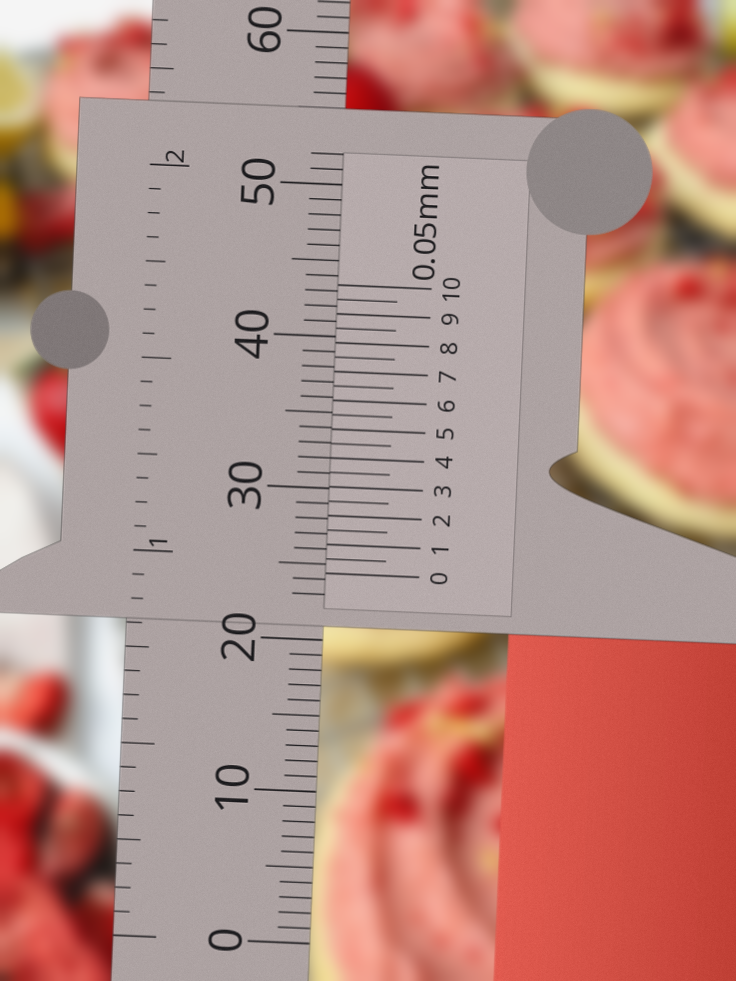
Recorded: 24.4 (mm)
